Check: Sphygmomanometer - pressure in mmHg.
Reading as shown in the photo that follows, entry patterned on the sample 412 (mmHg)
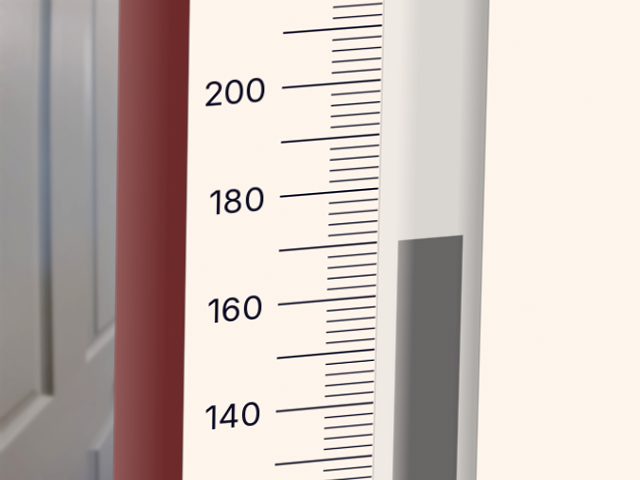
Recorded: 170 (mmHg)
